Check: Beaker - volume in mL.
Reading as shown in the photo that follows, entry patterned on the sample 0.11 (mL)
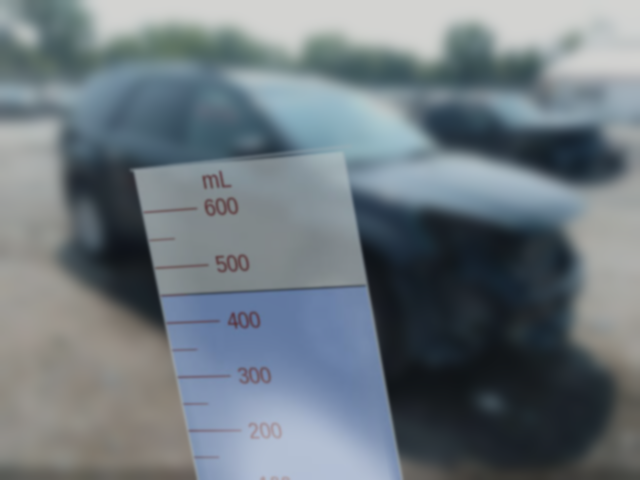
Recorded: 450 (mL)
